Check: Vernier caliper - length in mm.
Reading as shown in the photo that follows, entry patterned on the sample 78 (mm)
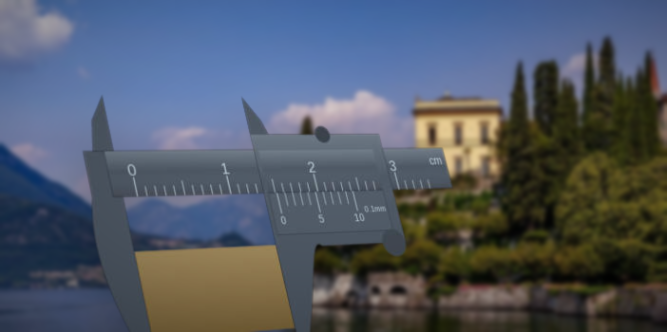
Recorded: 15.2 (mm)
